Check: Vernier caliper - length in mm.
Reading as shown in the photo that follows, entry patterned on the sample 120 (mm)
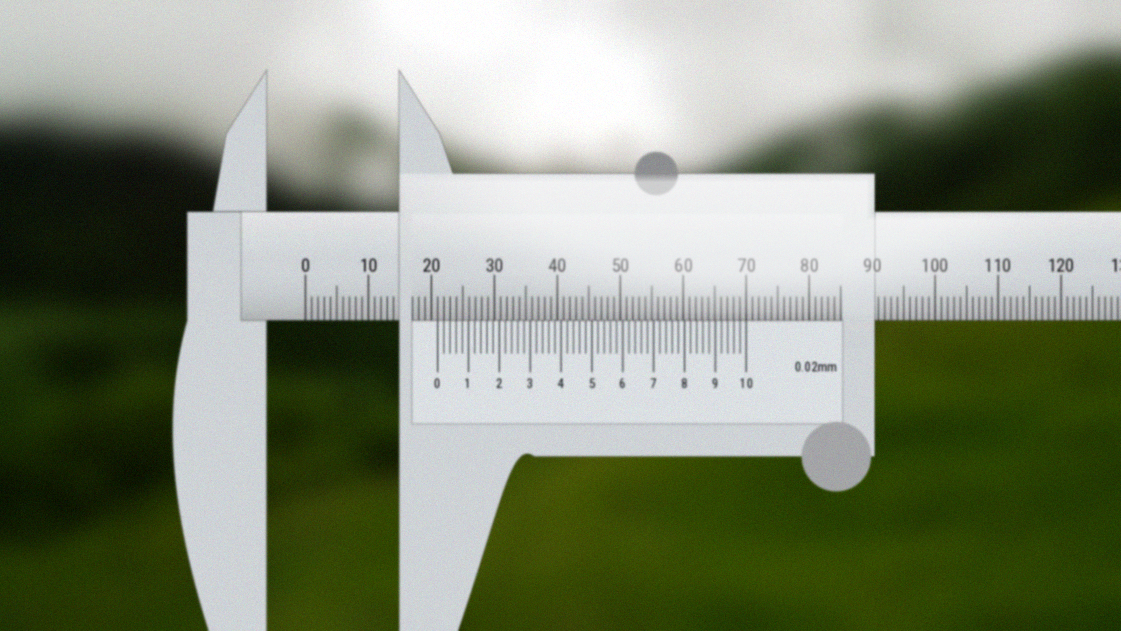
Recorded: 21.0 (mm)
